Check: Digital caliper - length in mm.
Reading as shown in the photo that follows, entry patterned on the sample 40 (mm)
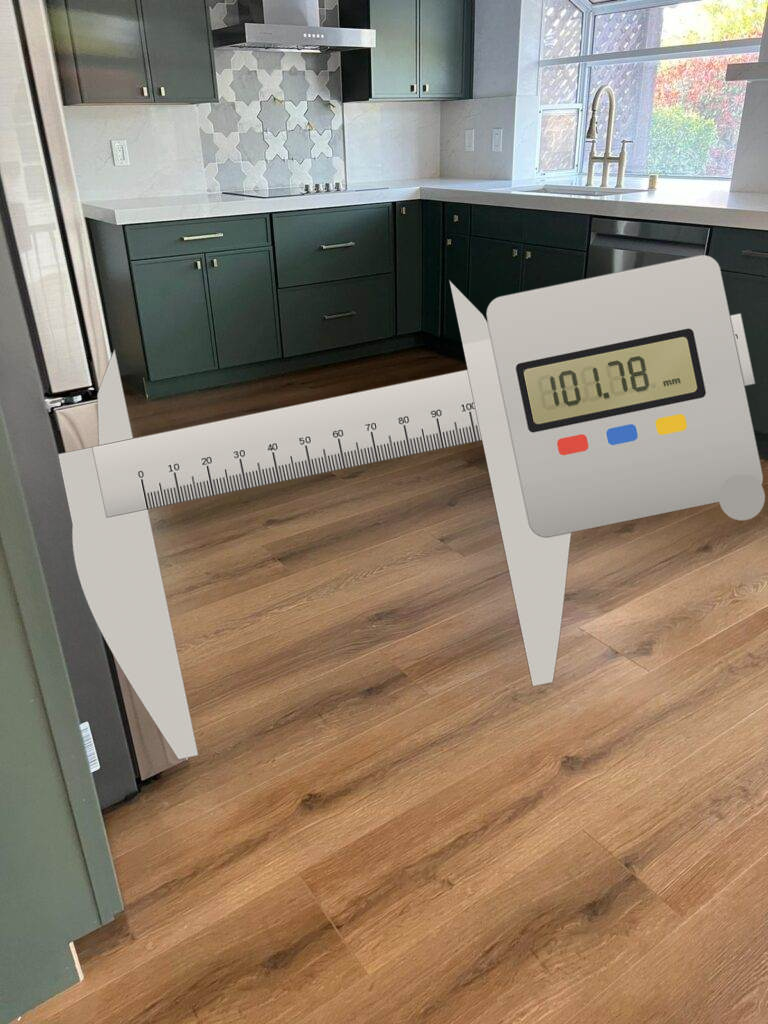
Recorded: 101.78 (mm)
